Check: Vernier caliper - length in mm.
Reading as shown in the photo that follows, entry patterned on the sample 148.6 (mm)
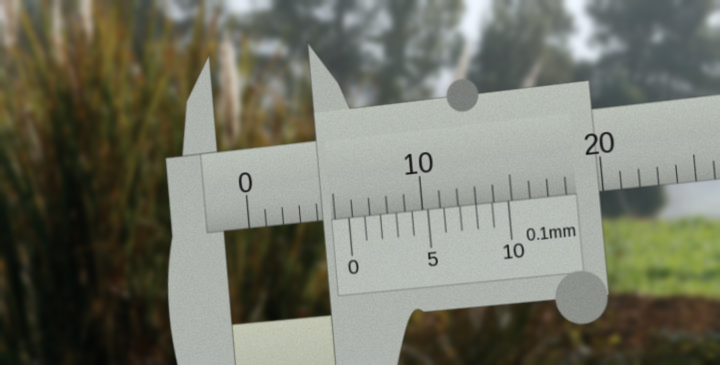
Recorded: 5.8 (mm)
